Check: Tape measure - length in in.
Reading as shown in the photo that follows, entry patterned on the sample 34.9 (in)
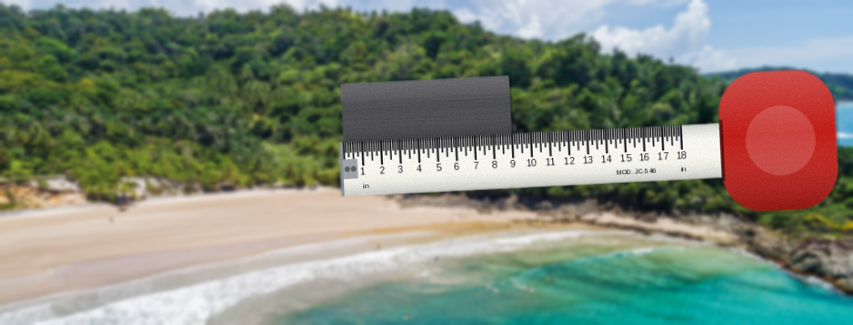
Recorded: 9 (in)
